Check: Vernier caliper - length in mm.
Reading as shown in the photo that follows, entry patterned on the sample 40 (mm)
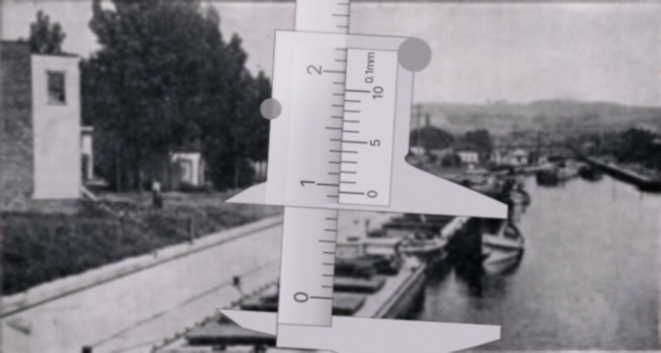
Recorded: 9.4 (mm)
